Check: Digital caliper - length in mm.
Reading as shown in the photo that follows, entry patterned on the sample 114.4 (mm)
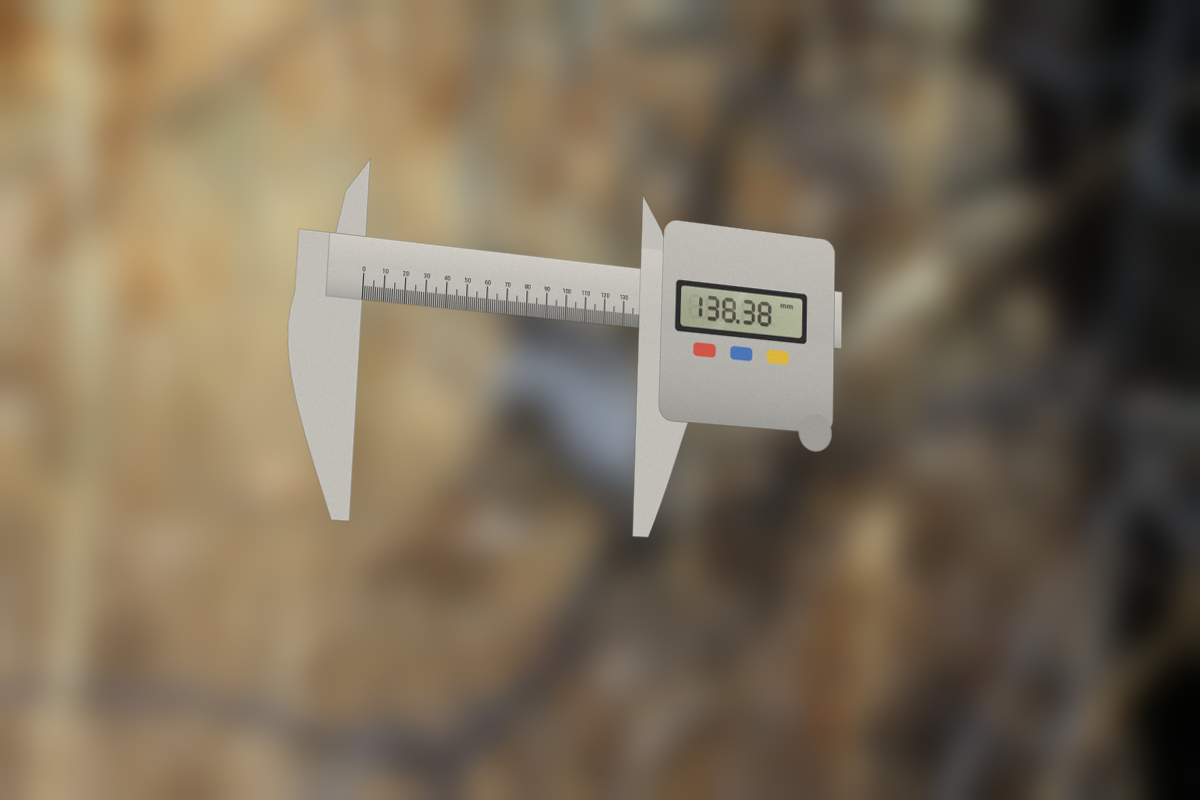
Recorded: 138.38 (mm)
